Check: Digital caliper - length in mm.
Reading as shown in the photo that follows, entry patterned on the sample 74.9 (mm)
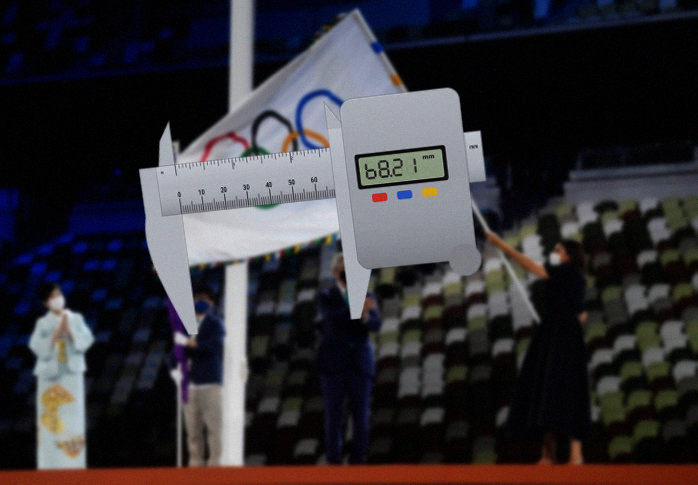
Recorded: 68.21 (mm)
